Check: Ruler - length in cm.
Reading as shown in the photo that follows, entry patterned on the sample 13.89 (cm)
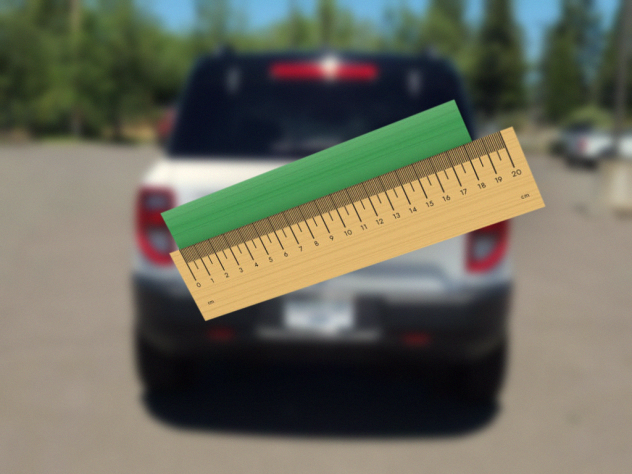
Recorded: 18.5 (cm)
